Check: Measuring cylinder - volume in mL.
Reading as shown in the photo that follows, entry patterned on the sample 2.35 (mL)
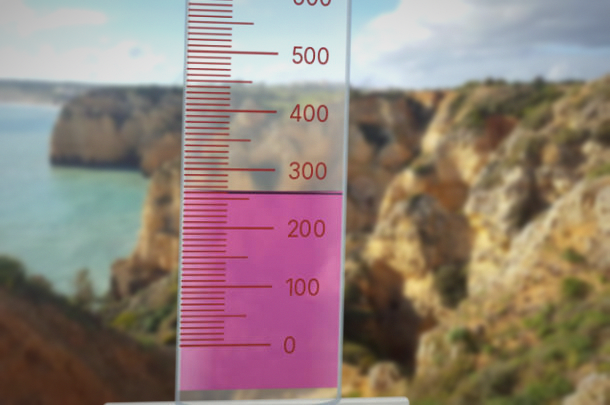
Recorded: 260 (mL)
